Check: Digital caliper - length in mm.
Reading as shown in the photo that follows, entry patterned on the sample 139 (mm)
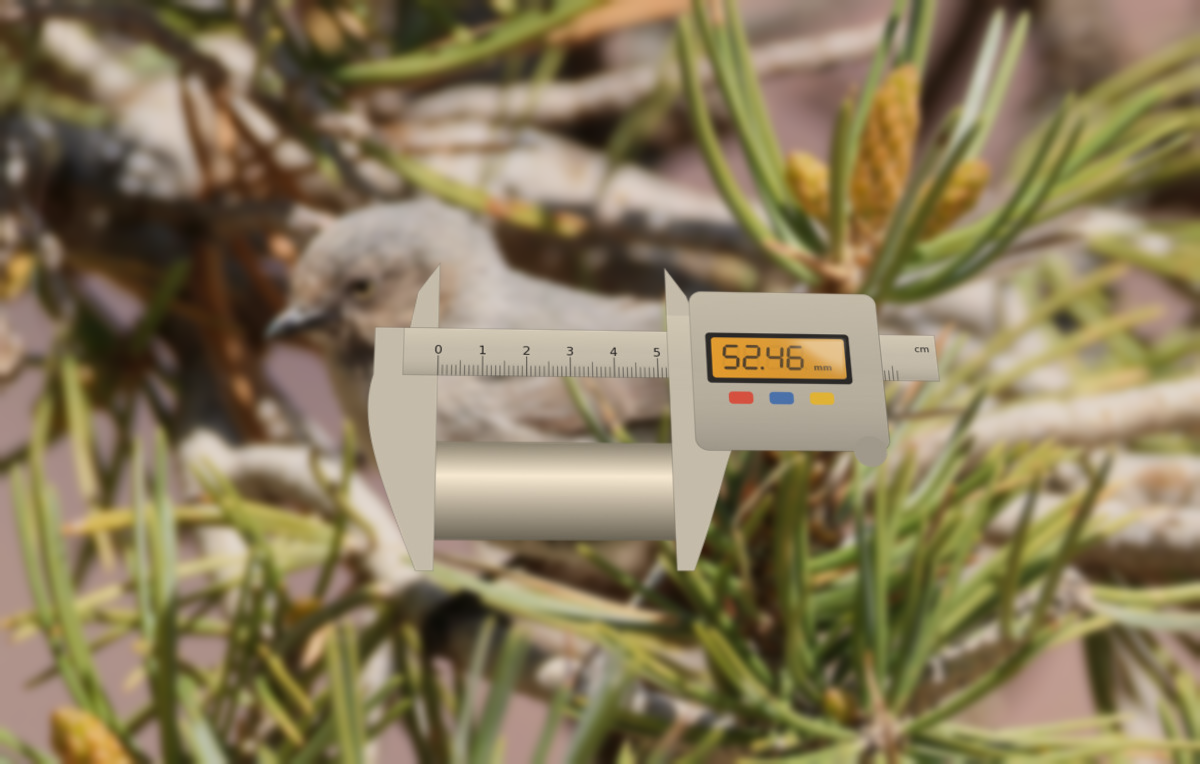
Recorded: 52.46 (mm)
